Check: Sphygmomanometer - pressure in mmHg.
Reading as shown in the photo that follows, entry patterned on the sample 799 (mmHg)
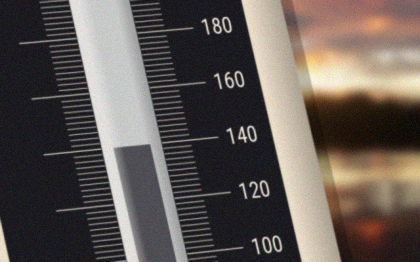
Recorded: 140 (mmHg)
